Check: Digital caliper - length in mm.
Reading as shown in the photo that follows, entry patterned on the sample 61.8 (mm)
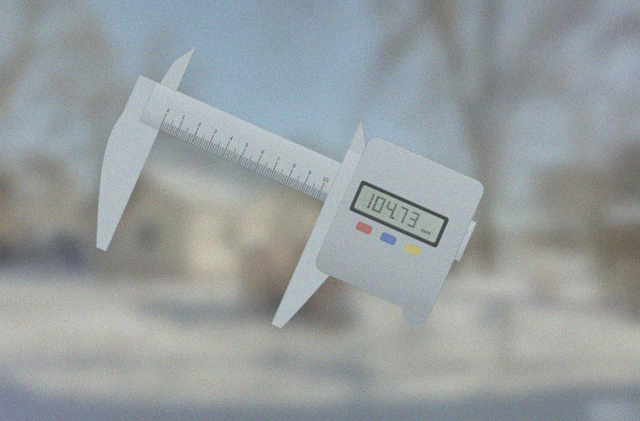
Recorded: 104.73 (mm)
